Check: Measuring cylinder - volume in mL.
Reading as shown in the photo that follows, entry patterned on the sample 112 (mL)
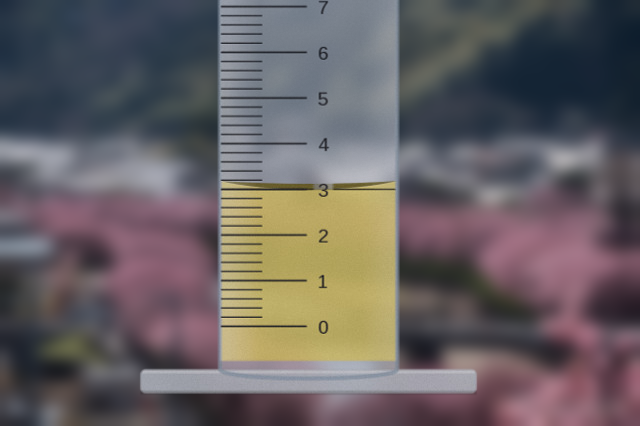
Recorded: 3 (mL)
